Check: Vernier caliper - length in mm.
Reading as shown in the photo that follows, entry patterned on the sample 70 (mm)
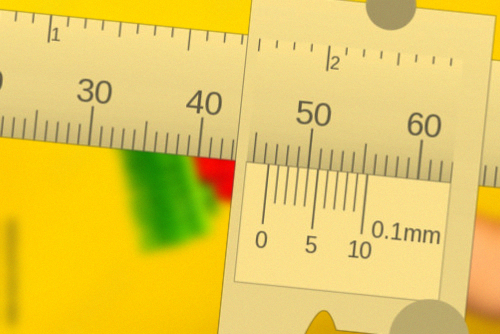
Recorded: 46.4 (mm)
